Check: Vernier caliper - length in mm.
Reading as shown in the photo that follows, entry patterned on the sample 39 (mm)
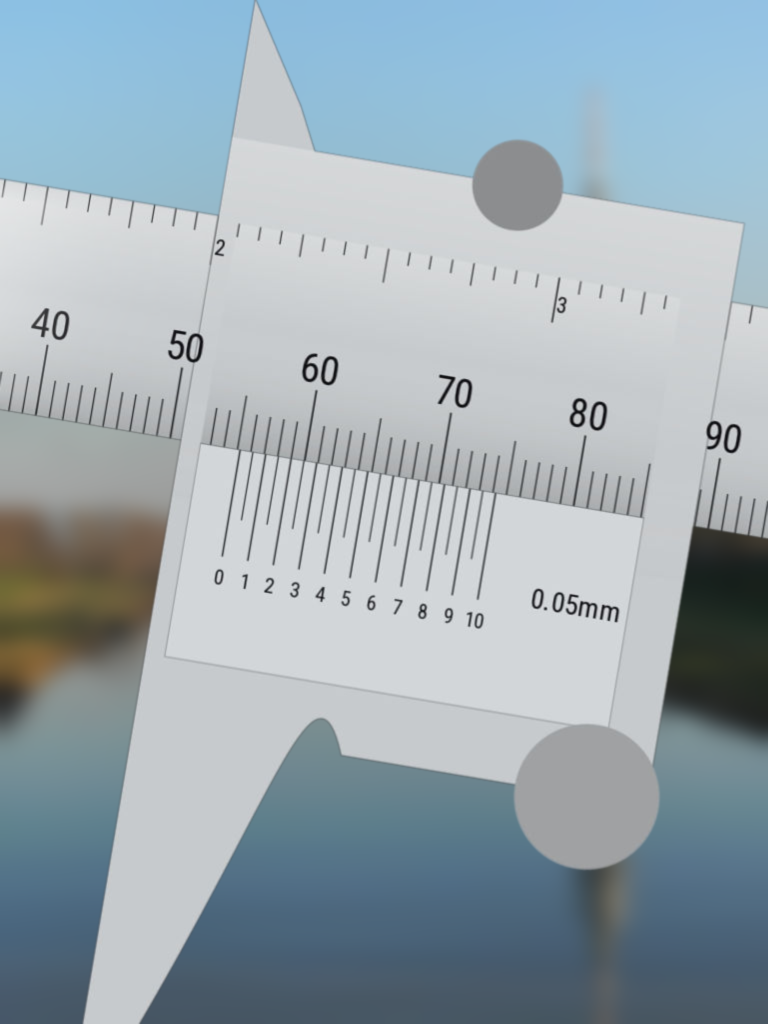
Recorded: 55.2 (mm)
